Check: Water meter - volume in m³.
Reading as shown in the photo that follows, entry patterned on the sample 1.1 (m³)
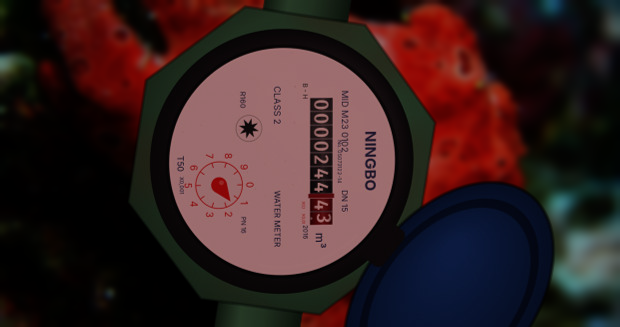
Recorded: 244.431 (m³)
